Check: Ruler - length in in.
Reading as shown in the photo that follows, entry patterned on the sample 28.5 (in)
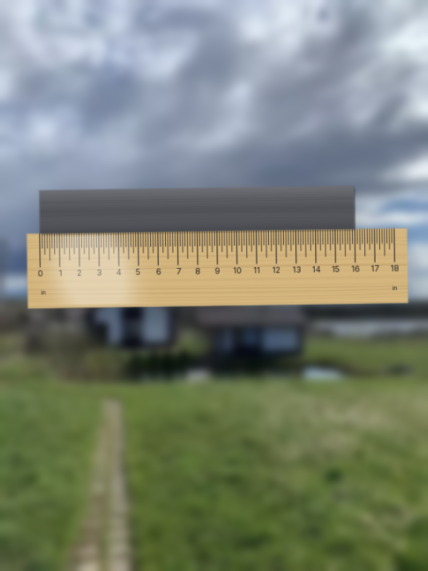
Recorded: 16 (in)
